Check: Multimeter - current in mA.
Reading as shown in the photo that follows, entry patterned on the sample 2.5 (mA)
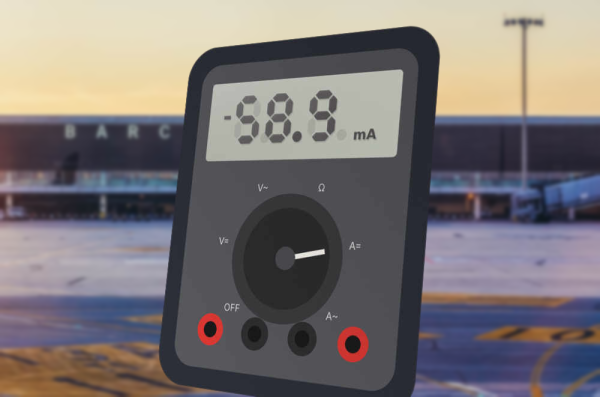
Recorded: -58.9 (mA)
